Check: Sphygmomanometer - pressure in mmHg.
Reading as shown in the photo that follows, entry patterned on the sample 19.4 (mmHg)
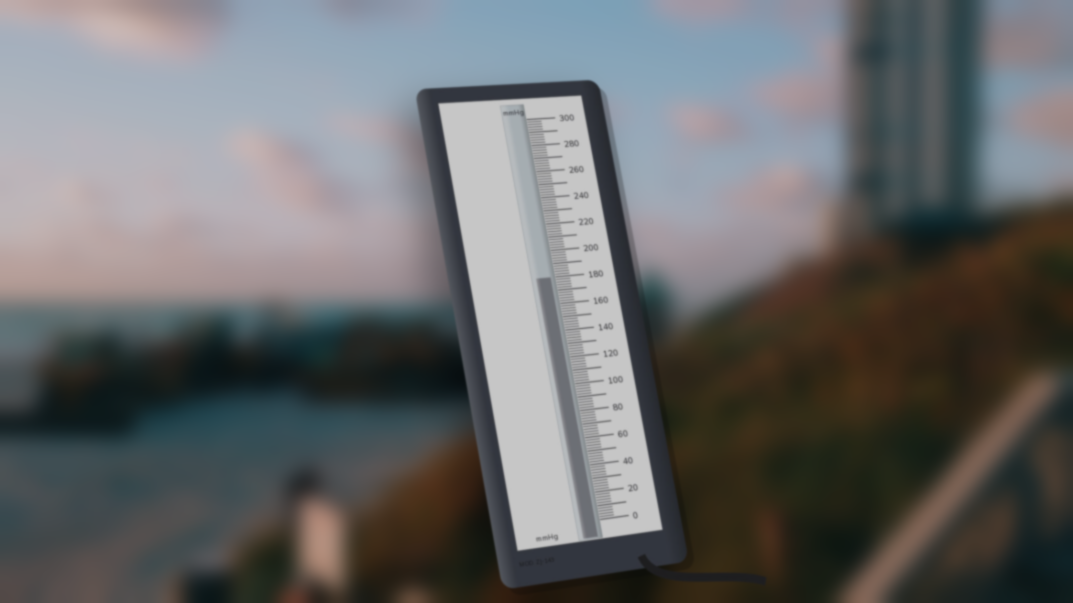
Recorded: 180 (mmHg)
